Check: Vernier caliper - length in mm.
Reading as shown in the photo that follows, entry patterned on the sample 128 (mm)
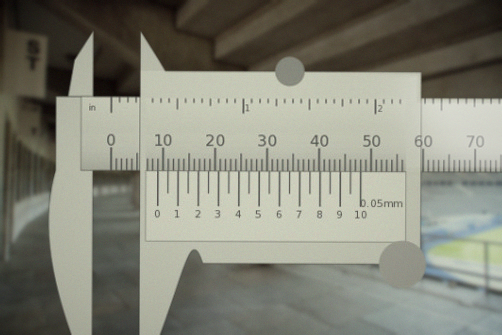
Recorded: 9.0 (mm)
